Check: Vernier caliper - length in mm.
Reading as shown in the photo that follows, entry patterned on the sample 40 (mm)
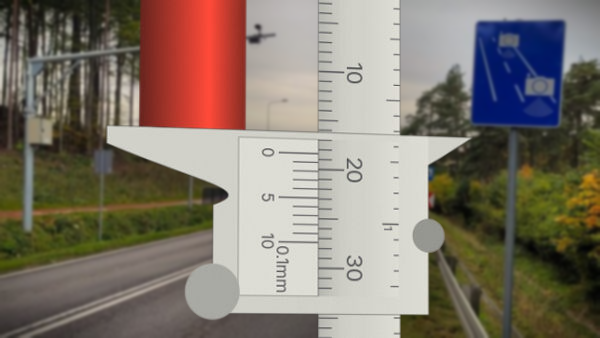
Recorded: 18.4 (mm)
